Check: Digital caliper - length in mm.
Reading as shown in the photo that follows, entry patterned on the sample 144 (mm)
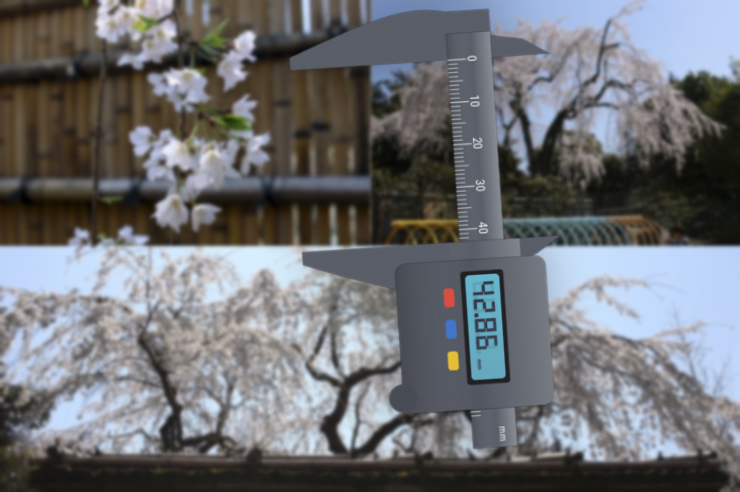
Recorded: 42.86 (mm)
